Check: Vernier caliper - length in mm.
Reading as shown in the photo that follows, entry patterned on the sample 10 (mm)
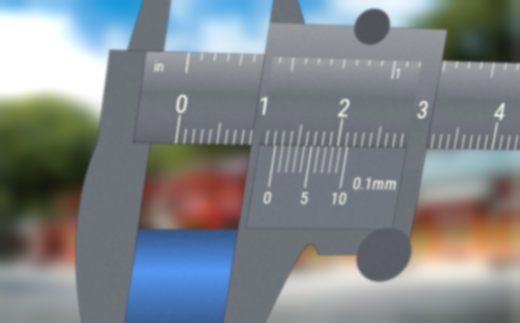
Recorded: 12.2 (mm)
